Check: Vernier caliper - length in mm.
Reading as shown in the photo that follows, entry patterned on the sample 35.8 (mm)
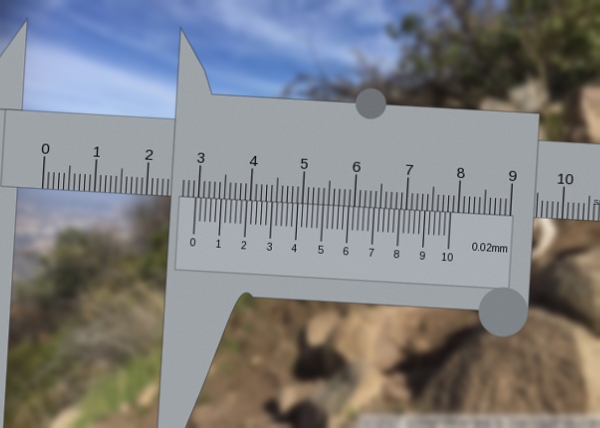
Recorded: 29.5 (mm)
